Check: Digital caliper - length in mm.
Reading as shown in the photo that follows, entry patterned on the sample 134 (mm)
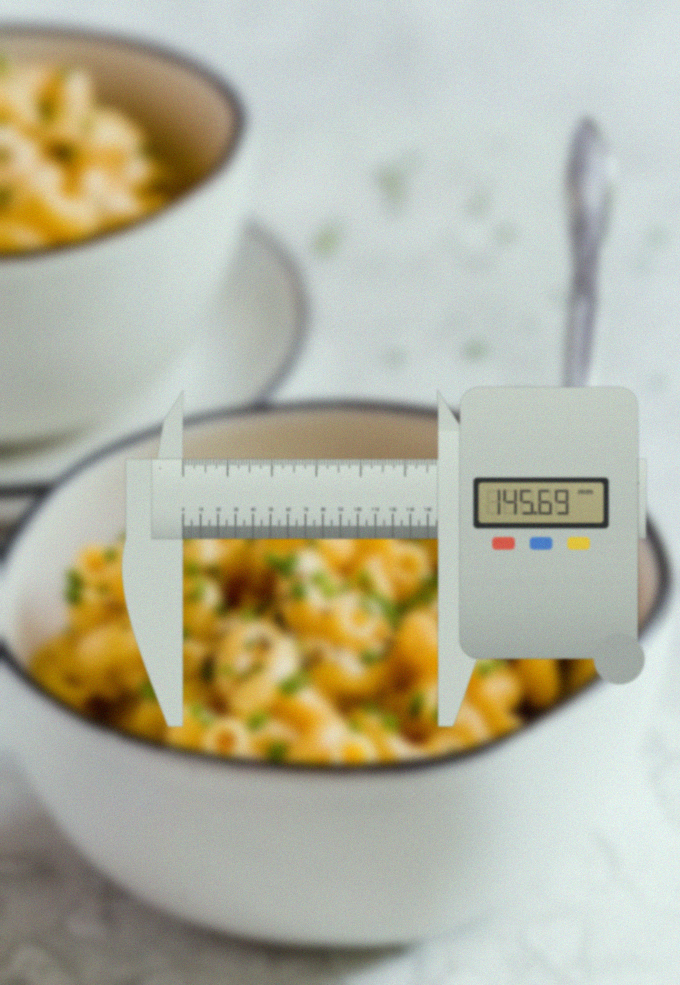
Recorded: 145.69 (mm)
